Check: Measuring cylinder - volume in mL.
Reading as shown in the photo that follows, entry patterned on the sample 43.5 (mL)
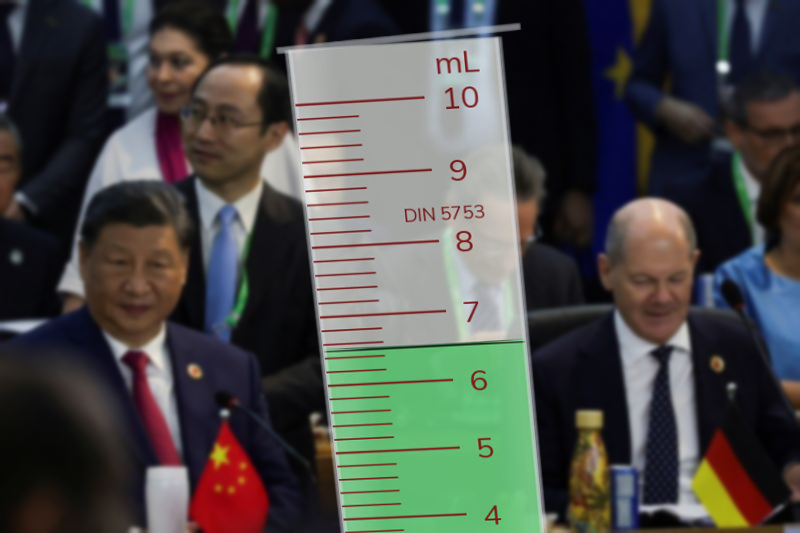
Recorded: 6.5 (mL)
